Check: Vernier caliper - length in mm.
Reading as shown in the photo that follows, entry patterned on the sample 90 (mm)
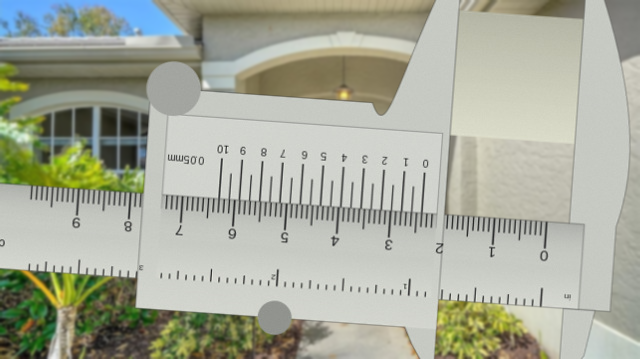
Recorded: 24.0 (mm)
